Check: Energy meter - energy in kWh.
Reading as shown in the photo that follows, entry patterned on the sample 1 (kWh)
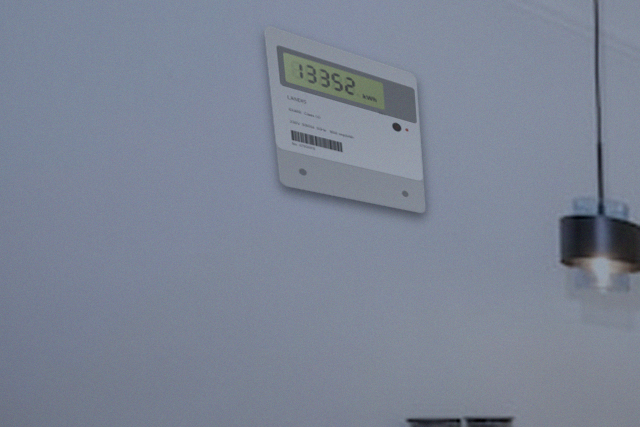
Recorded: 13352 (kWh)
